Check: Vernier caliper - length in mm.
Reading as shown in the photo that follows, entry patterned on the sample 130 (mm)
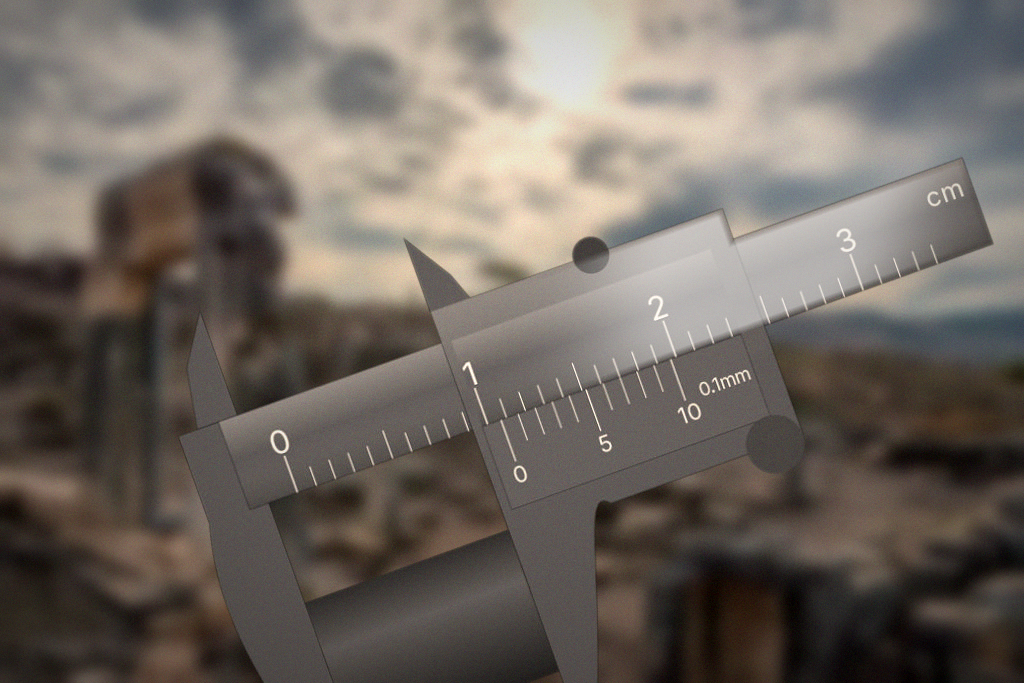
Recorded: 10.7 (mm)
